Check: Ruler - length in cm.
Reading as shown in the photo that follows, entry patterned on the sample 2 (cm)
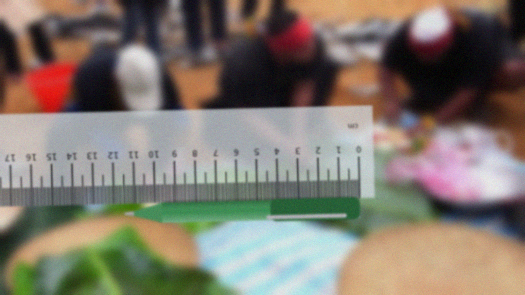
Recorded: 11.5 (cm)
